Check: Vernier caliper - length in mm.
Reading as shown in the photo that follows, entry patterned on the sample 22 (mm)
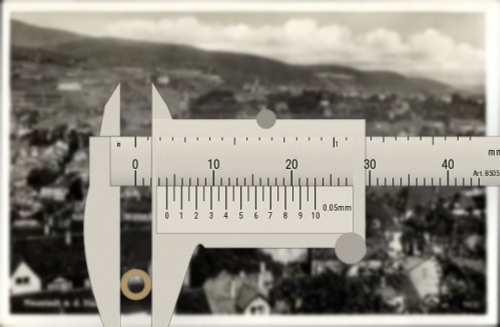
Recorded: 4.0 (mm)
